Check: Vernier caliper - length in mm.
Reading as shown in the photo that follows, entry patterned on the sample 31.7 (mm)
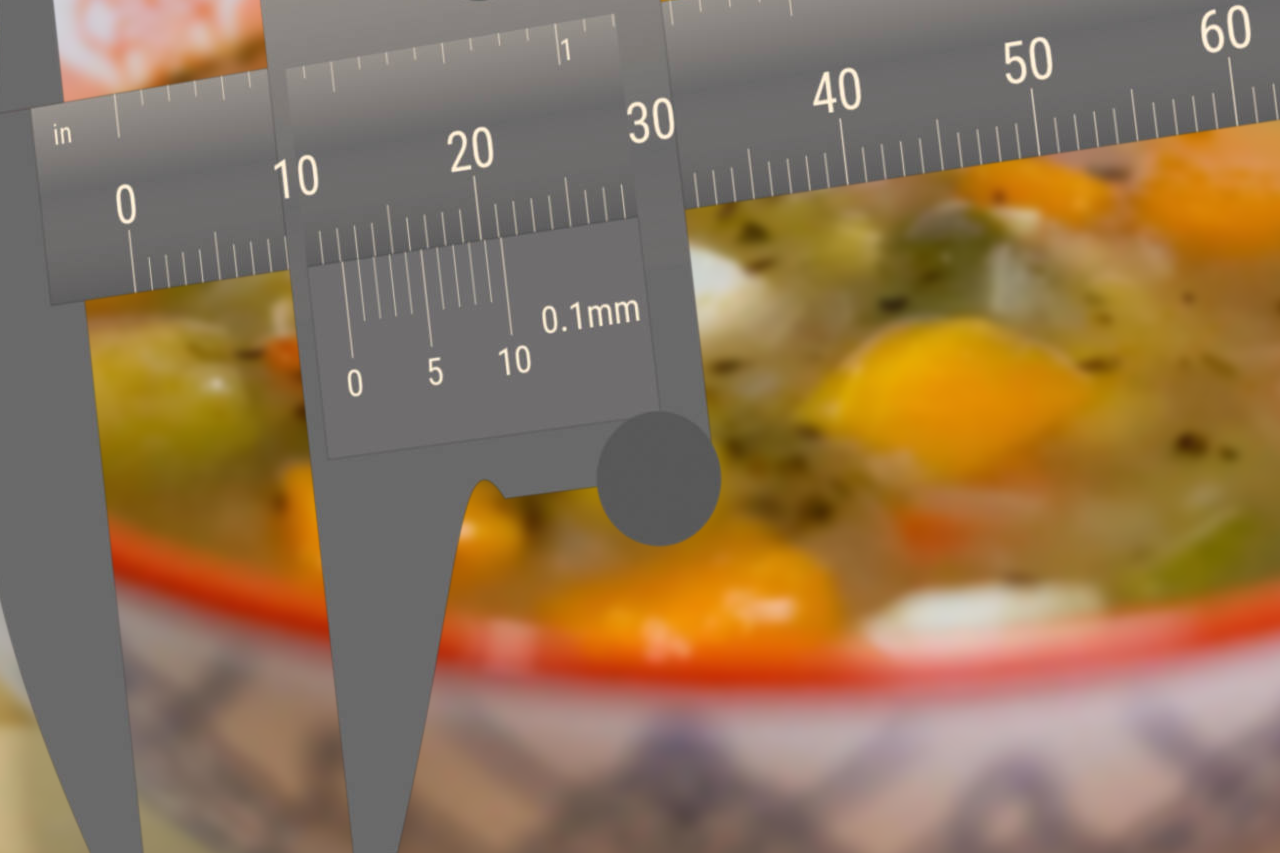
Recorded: 12.1 (mm)
